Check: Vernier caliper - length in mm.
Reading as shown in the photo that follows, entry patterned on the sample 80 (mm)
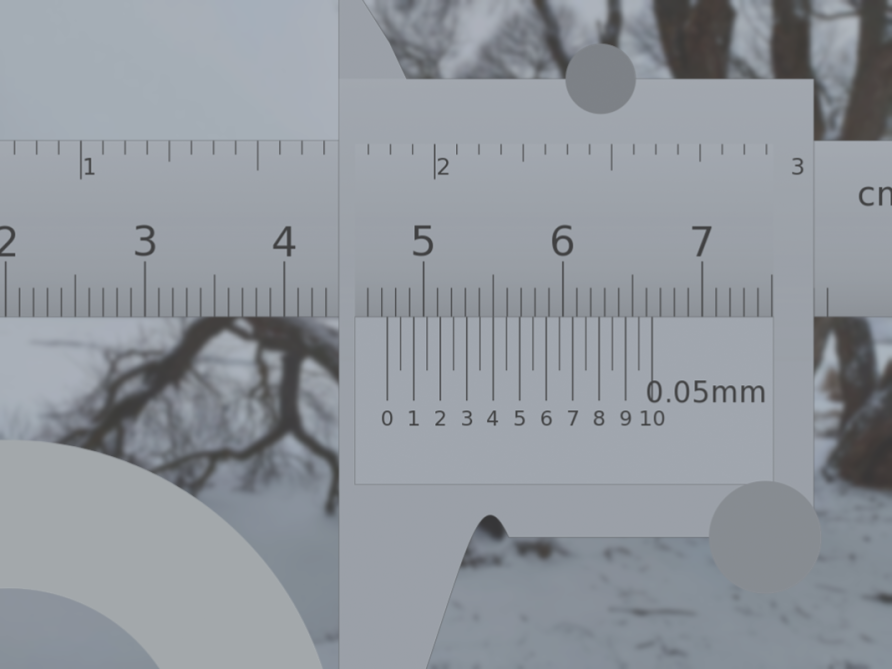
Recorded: 47.4 (mm)
